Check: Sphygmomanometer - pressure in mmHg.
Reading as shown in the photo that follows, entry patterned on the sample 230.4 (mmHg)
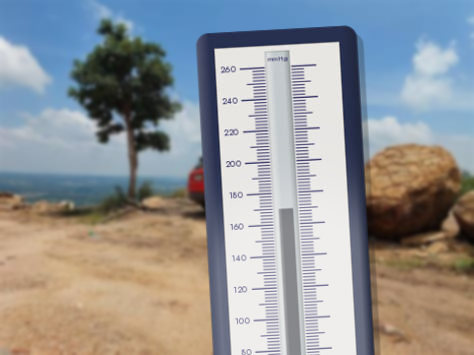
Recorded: 170 (mmHg)
